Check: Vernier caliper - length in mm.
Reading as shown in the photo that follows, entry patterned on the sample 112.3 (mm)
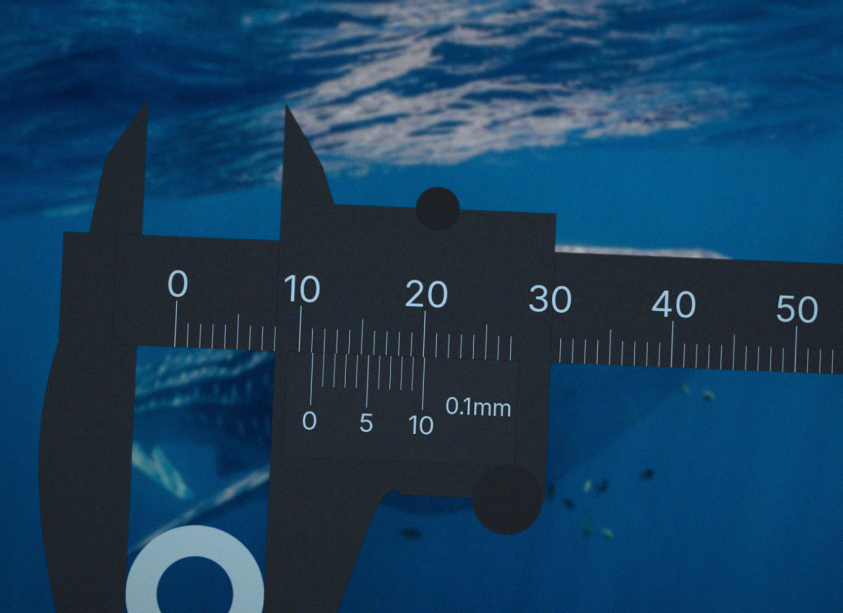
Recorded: 11.1 (mm)
